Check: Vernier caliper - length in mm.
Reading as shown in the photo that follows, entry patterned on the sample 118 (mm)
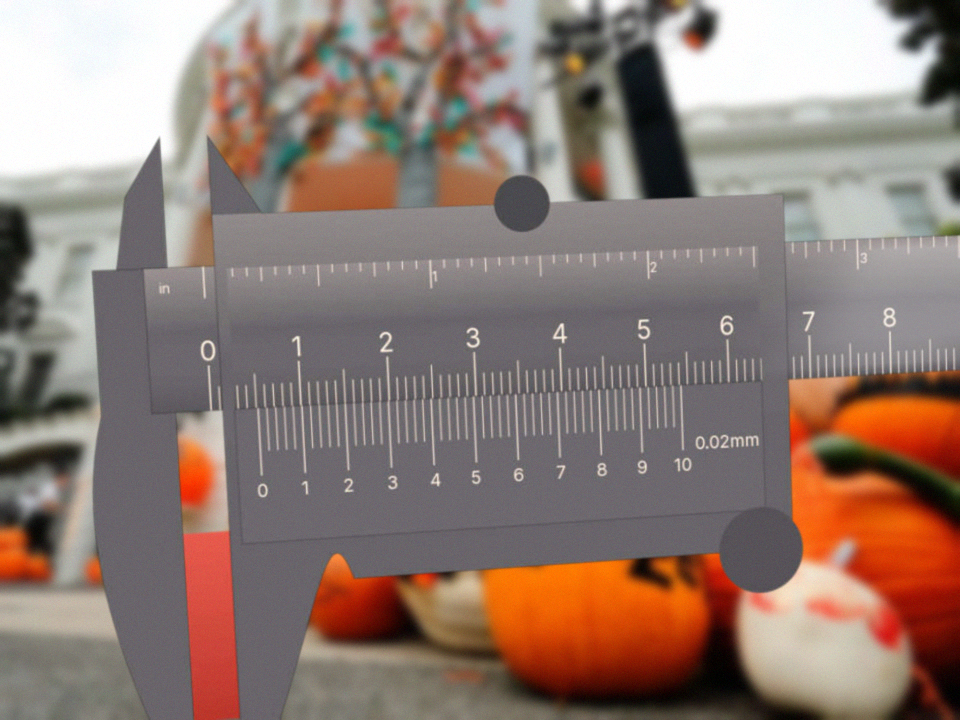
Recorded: 5.2 (mm)
